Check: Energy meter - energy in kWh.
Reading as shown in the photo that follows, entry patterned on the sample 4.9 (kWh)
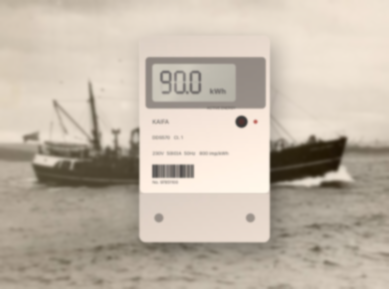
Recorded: 90.0 (kWh)
